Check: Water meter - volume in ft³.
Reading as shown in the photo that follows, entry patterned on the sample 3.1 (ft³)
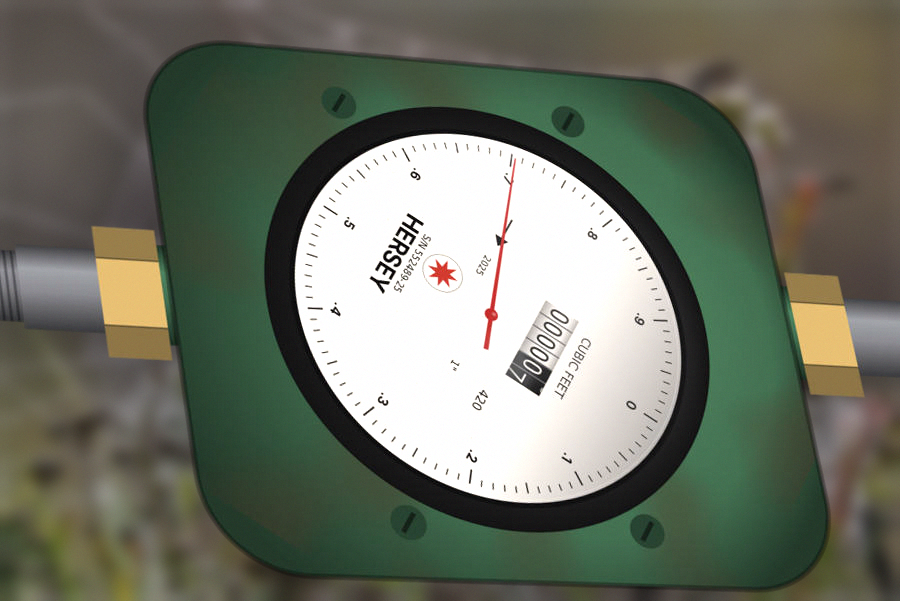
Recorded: 6.70 (ft³)
